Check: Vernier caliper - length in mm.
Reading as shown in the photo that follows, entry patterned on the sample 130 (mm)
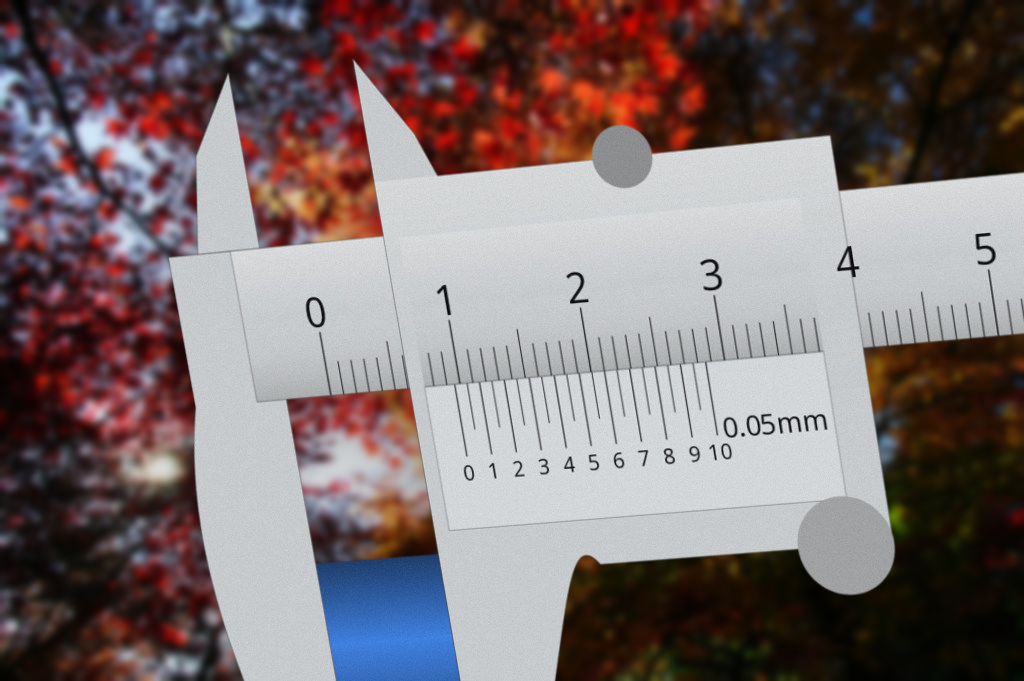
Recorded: 9.6 (mm)
